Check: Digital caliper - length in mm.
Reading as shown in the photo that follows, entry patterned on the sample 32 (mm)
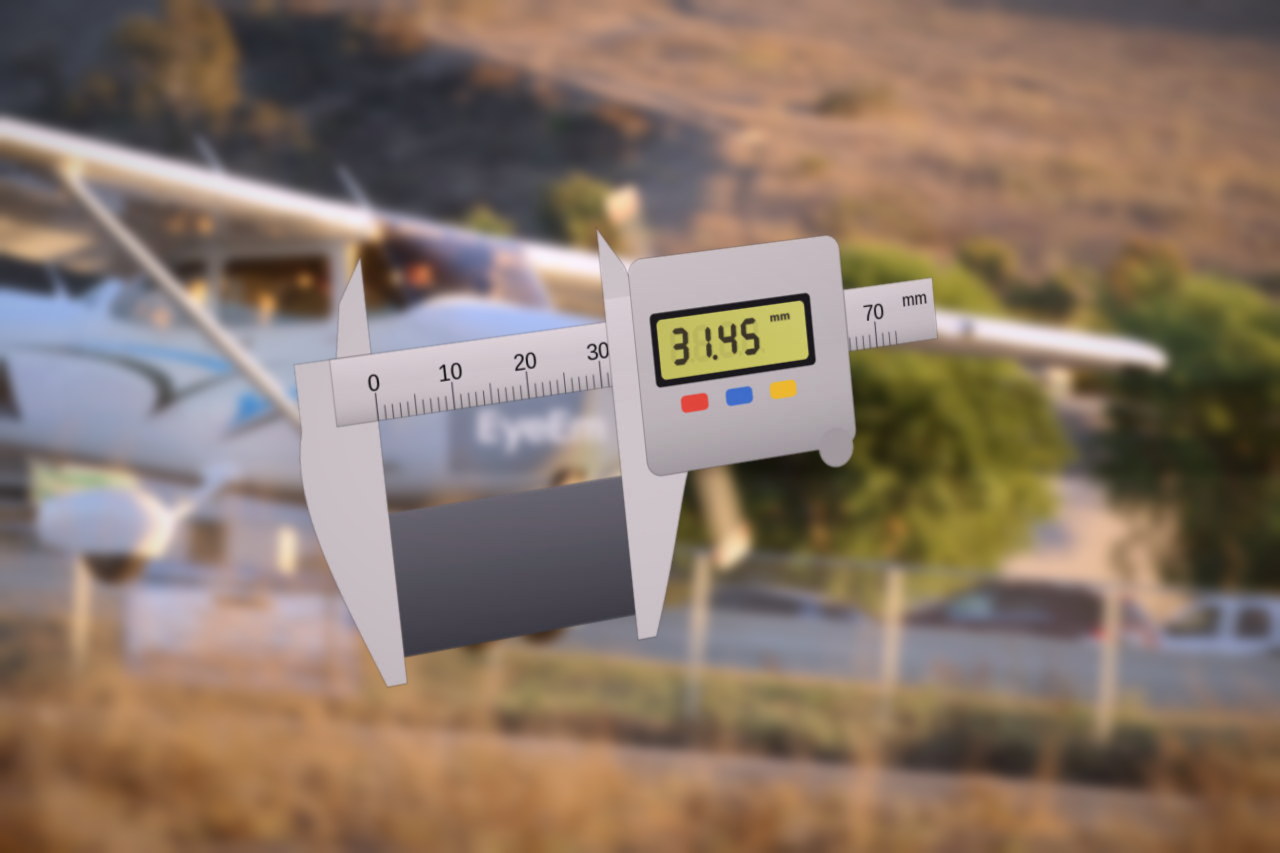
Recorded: 31.45 (mm)
